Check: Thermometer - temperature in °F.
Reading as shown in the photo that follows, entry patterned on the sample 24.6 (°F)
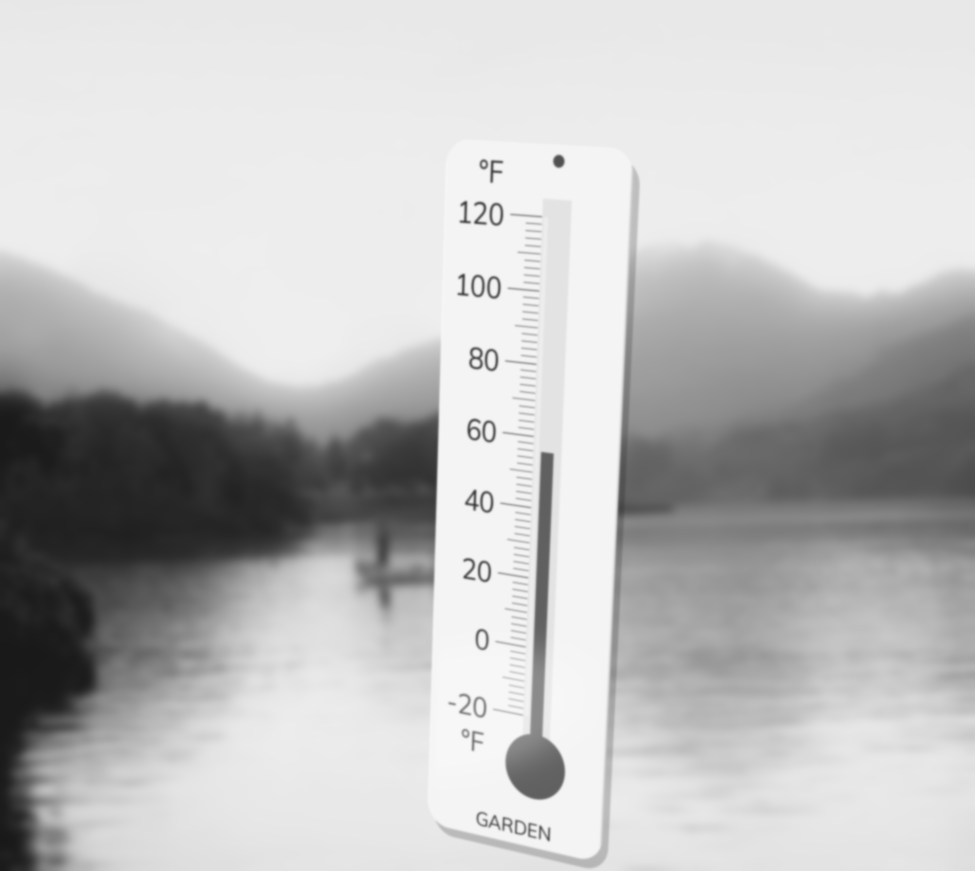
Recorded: 56 (°F)
